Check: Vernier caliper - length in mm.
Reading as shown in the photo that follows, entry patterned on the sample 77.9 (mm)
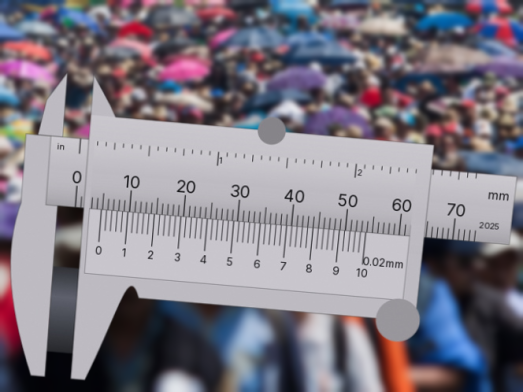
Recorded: 4.8 (mm)
